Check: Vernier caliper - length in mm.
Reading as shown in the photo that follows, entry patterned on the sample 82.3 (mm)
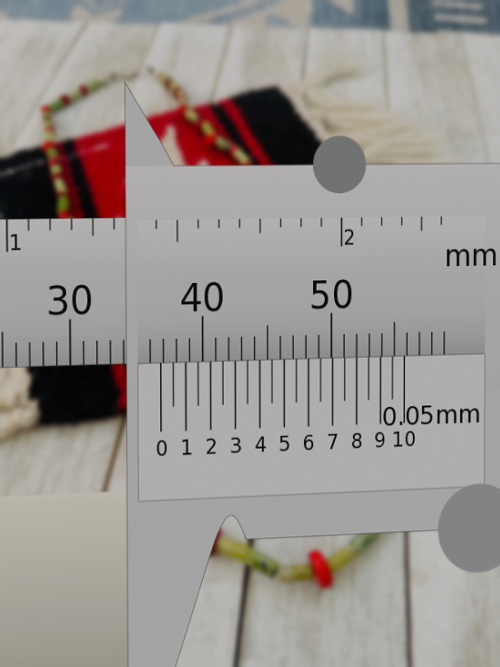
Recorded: 36.8 (mm)
